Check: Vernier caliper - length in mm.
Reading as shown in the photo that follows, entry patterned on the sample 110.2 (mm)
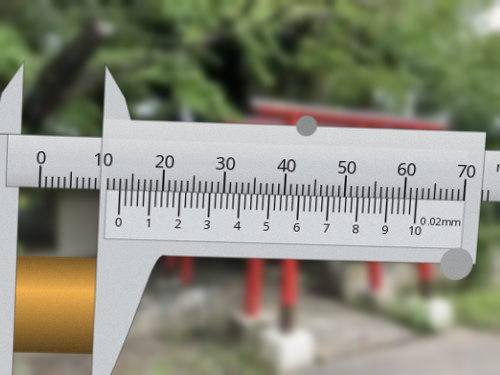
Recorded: 13.0 (mm)
